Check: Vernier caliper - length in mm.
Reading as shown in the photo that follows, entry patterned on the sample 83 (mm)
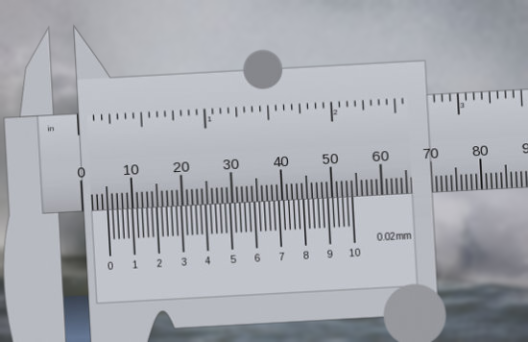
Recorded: 5.0 (mm)
